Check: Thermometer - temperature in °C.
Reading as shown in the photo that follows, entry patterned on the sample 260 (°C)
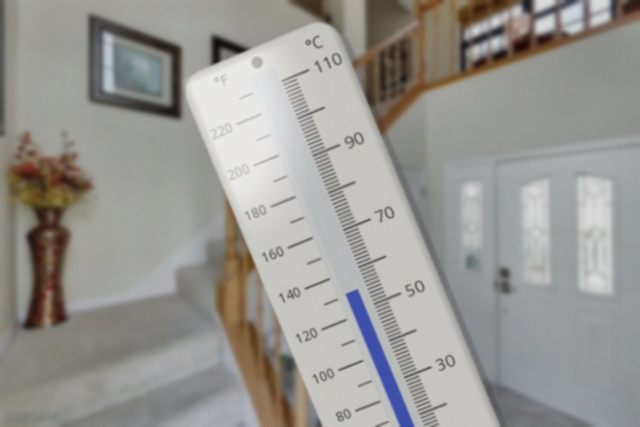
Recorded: 55 (°C)
